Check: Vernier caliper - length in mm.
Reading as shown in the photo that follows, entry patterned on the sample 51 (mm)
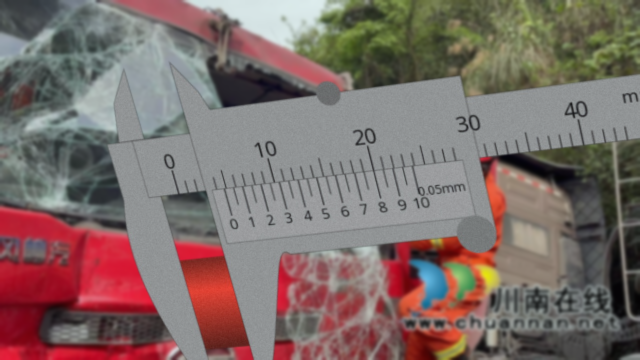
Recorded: 4.8 (mm)
